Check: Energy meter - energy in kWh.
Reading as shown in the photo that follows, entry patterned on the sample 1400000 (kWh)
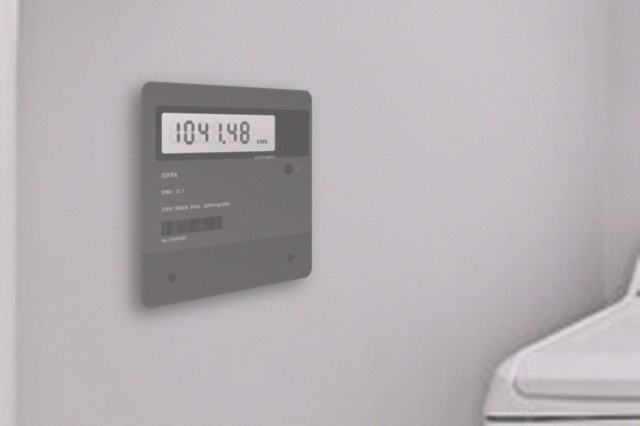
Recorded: 1041.48 (kWh)
